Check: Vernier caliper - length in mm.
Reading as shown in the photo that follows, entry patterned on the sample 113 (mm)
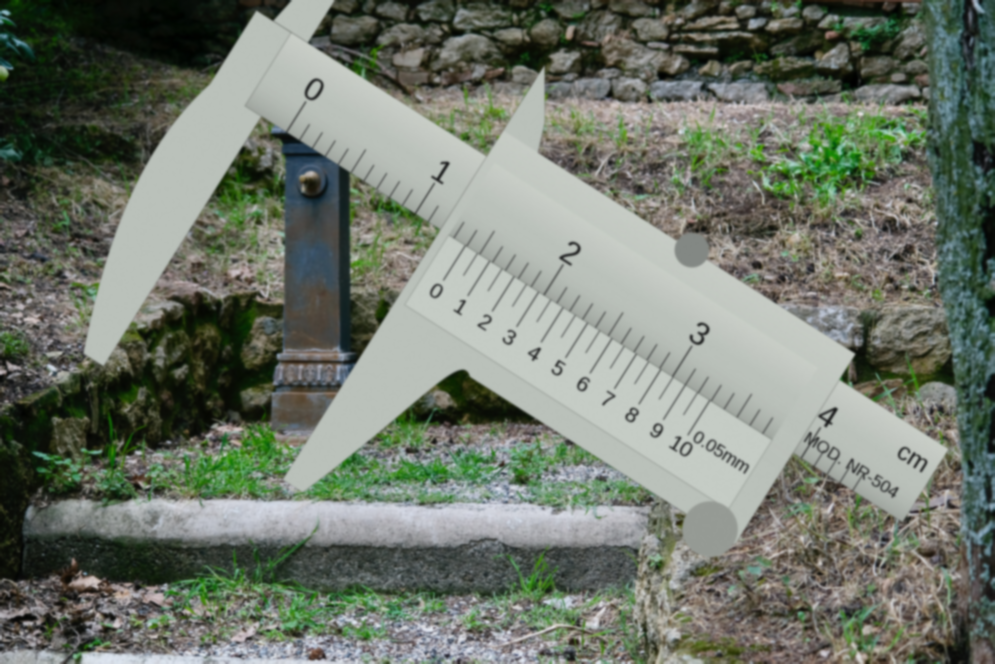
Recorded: 13.9 (mm)
